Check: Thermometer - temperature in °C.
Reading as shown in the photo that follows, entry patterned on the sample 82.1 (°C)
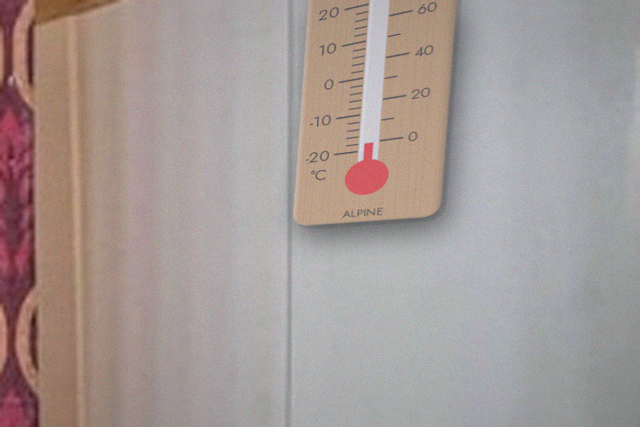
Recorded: -18 (°C)
